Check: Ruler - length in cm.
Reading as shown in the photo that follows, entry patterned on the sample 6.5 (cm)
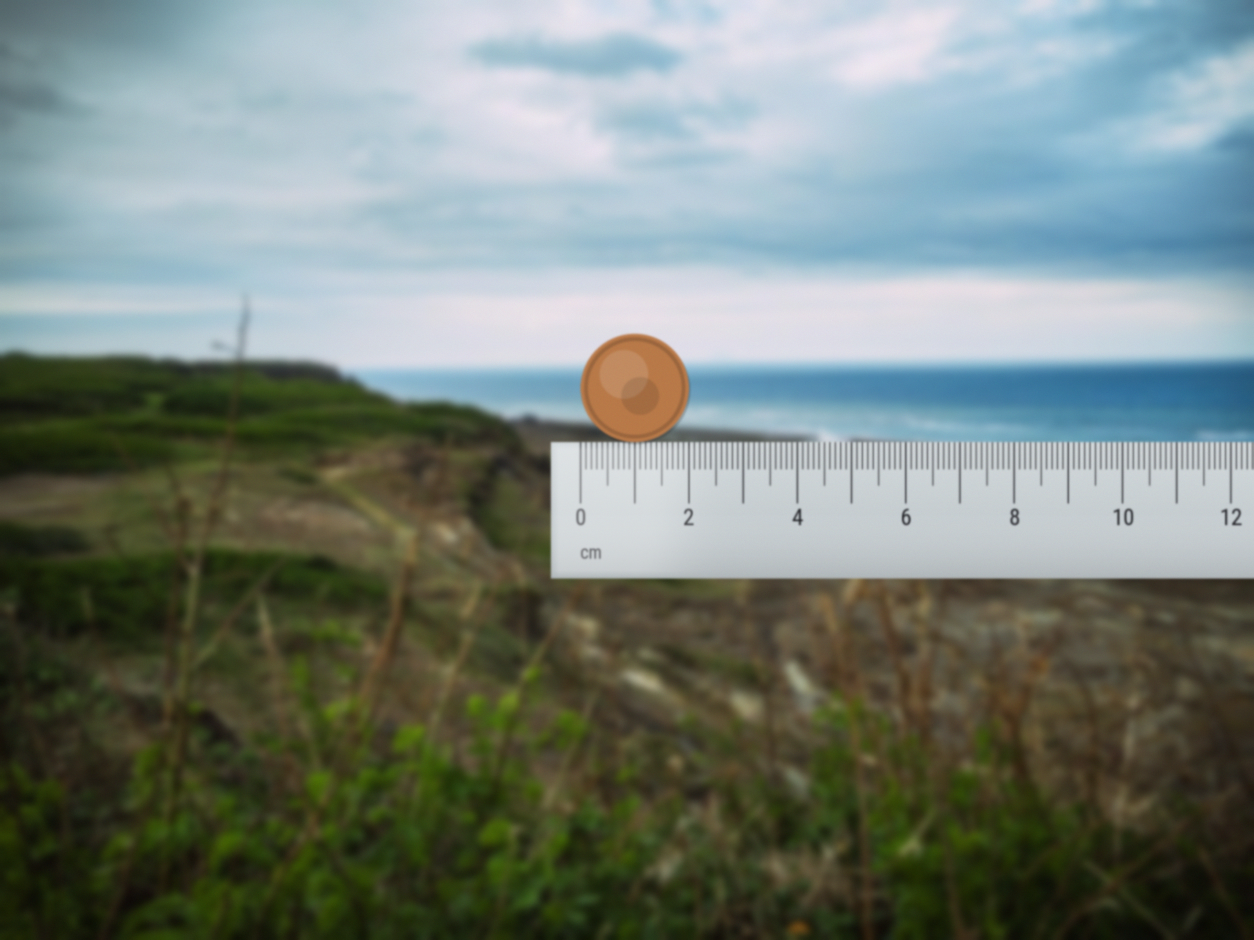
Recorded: 2 (cm)
